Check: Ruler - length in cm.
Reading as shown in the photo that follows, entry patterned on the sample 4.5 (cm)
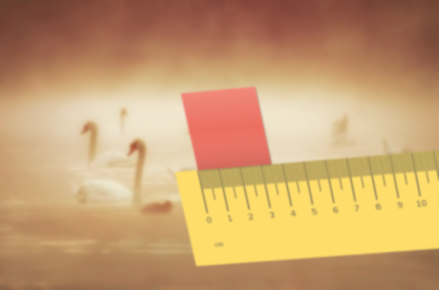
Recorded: 3.5 (cm)
